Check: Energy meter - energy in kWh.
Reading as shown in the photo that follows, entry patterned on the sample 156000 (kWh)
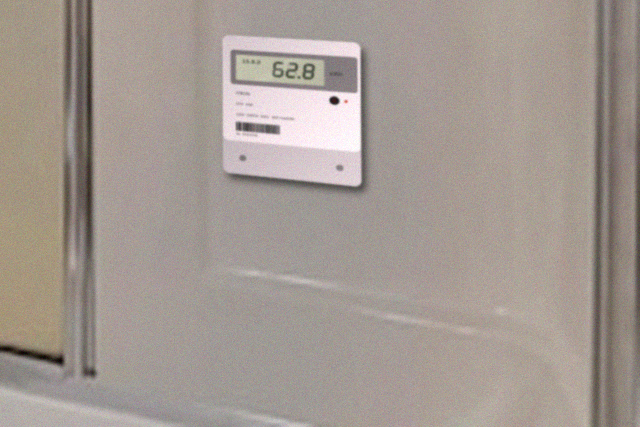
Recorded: 62.8 (kWh)
